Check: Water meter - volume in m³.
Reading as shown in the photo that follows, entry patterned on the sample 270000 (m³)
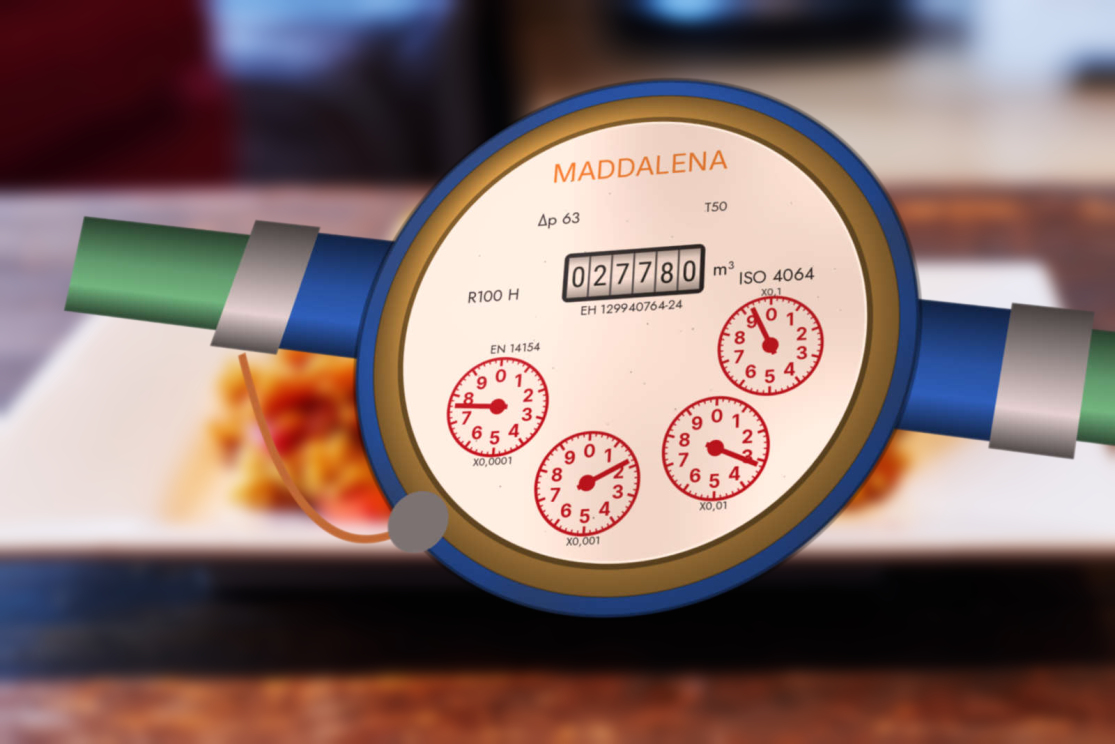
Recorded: 27779.9317 (m³)
